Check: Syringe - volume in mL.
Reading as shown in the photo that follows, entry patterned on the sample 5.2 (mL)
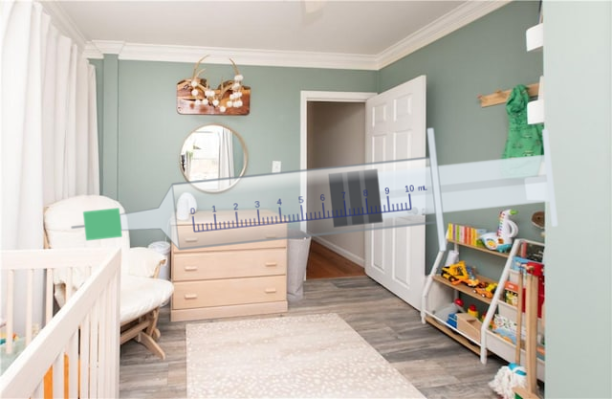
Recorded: 6.4 (mL)
